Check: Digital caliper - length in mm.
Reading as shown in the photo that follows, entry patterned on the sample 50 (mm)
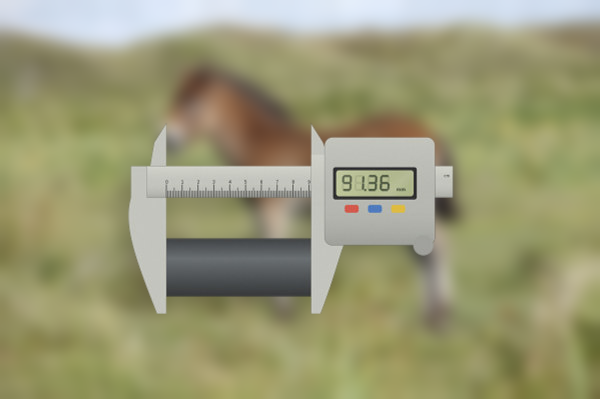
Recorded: 91.36 (mm)
